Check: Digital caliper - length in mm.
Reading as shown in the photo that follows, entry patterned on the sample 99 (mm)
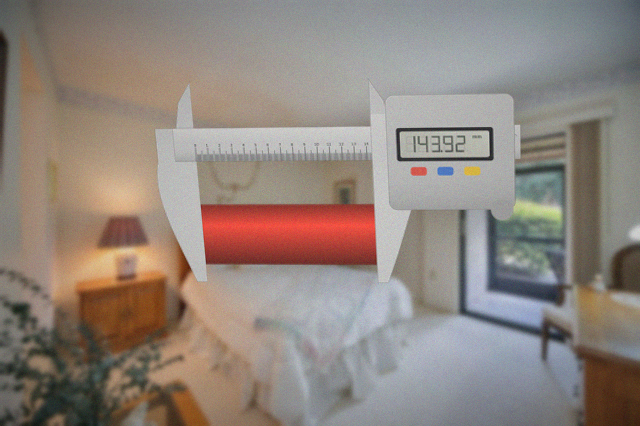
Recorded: 143.92 (mm)
